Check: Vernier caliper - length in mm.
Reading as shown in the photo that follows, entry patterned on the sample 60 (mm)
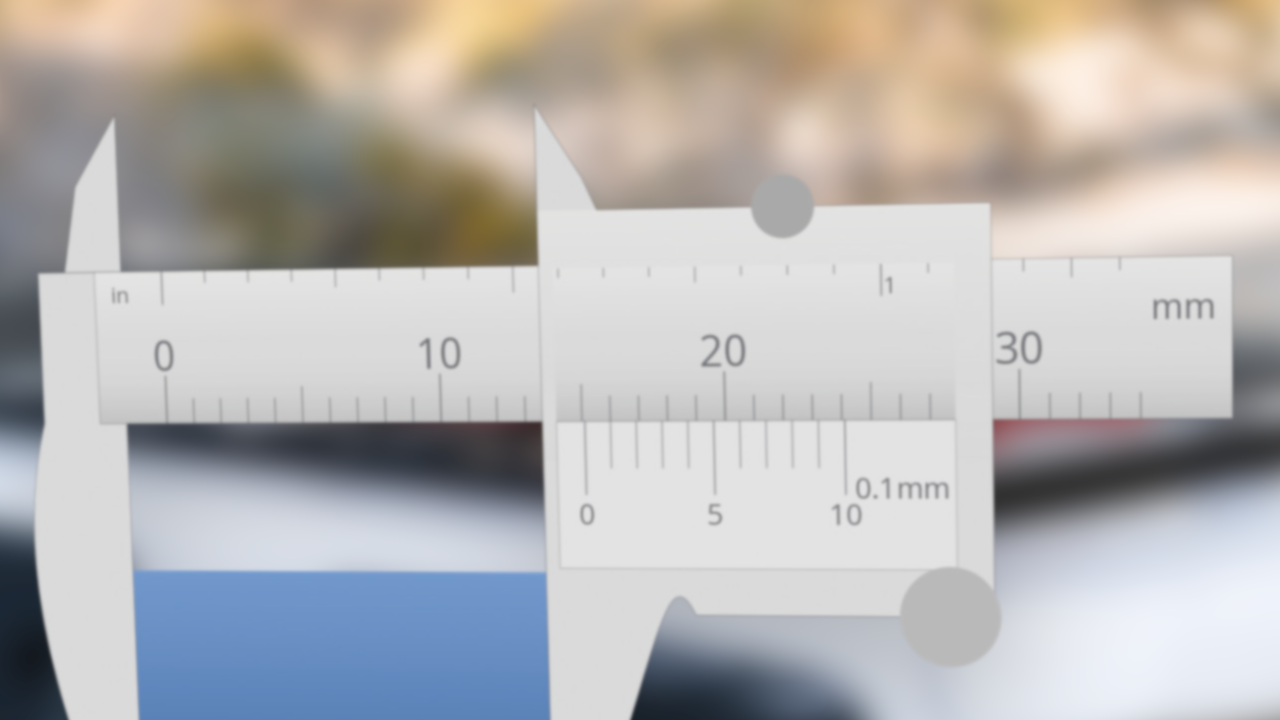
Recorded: 15.1 (mm)
